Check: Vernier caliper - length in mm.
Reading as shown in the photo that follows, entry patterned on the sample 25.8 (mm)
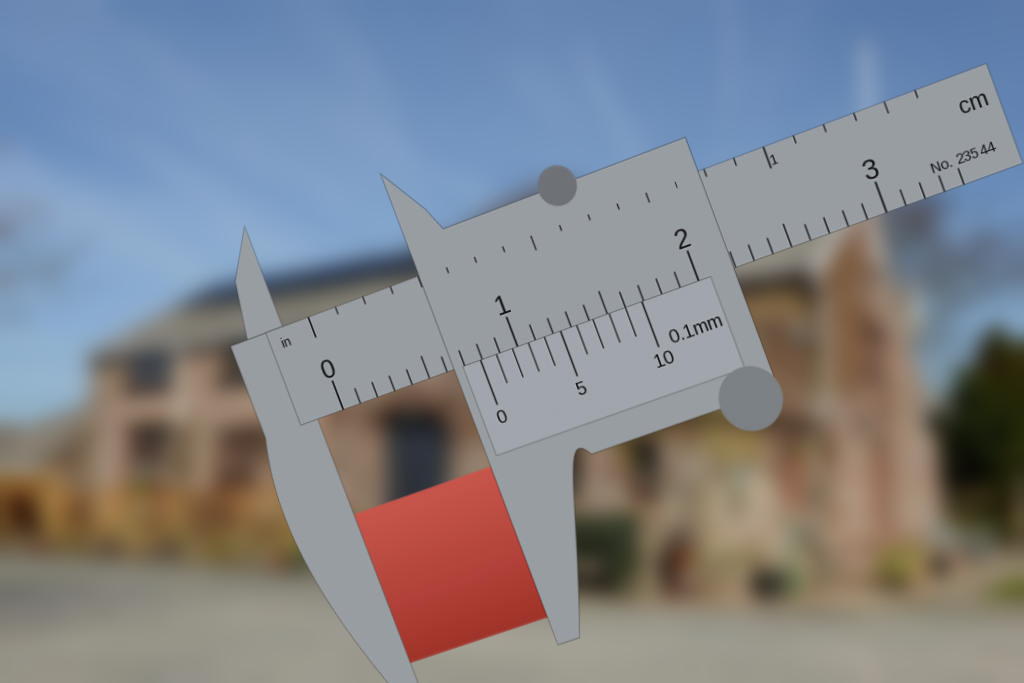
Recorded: 7.9 (mm)
